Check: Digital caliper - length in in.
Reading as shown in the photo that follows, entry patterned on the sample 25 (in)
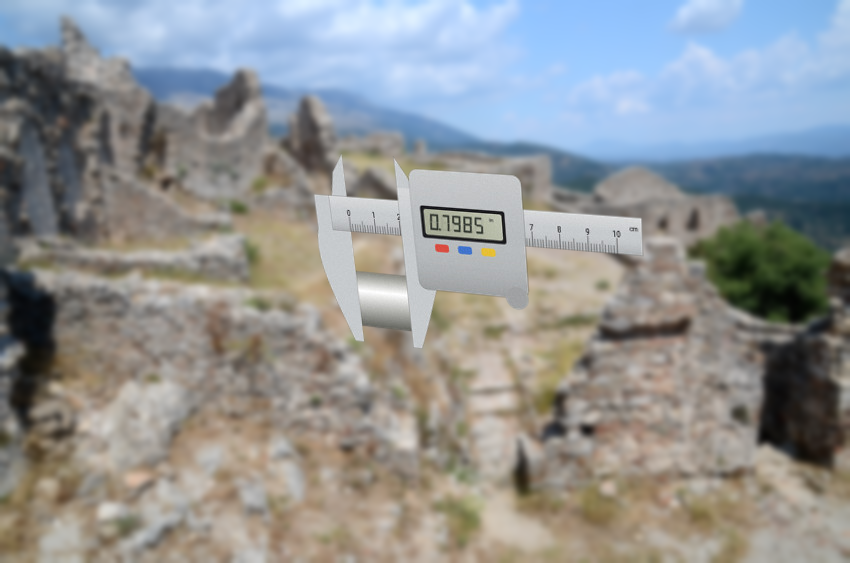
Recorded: 0.7985 (in)
